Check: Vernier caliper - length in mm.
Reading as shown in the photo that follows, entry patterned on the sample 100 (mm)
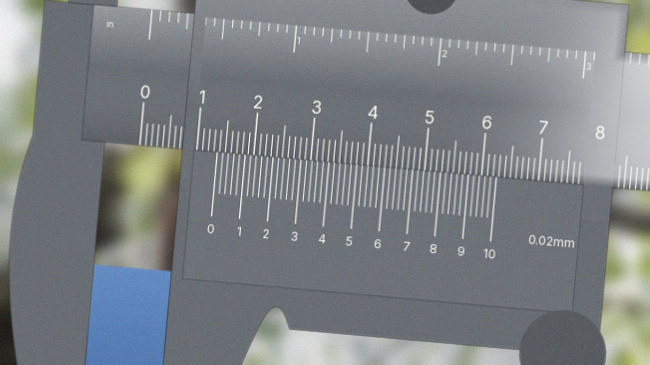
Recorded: 13.6 (mm)
